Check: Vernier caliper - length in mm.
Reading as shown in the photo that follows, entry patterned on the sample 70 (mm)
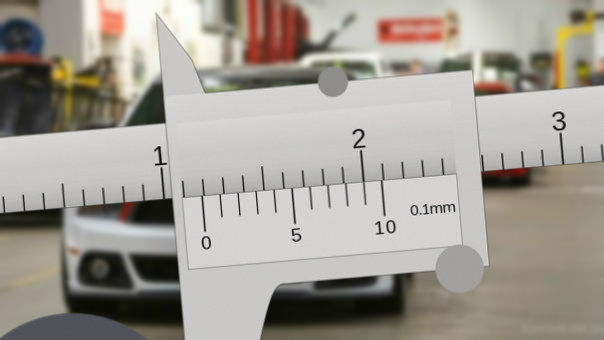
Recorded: 11.9 (mm)
